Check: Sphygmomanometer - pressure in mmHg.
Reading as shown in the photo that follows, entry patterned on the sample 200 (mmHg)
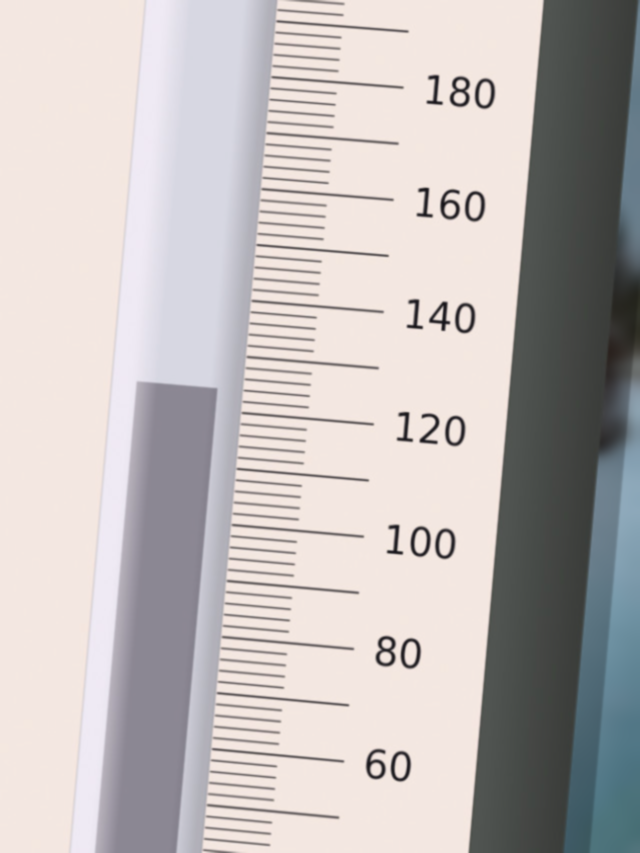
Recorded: 124 (mmHg)
